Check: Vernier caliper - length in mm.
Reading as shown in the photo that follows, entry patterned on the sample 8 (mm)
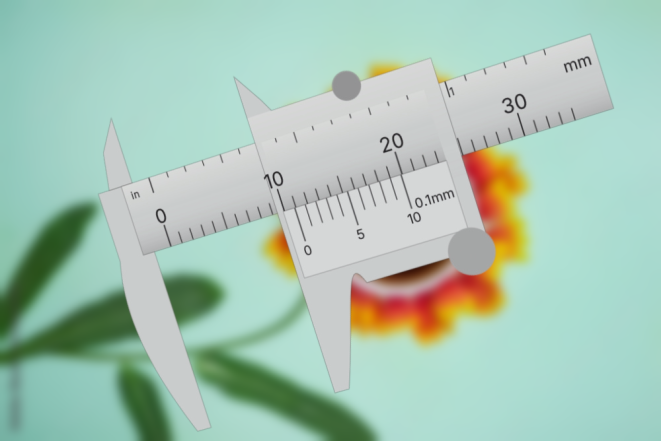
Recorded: 10.9 (mm)
